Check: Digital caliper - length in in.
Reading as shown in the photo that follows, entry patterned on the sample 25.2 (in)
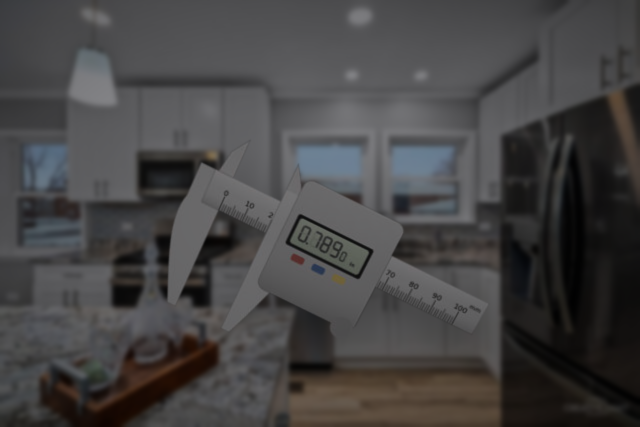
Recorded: 0.7890 (in)
